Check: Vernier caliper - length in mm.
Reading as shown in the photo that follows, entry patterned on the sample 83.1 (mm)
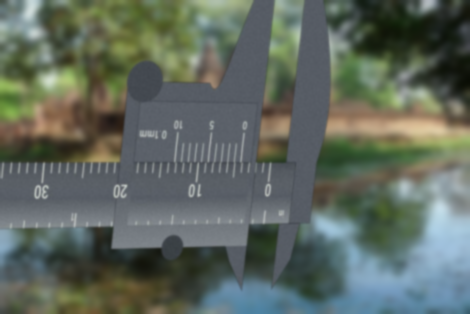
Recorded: 4.2 (mm)
